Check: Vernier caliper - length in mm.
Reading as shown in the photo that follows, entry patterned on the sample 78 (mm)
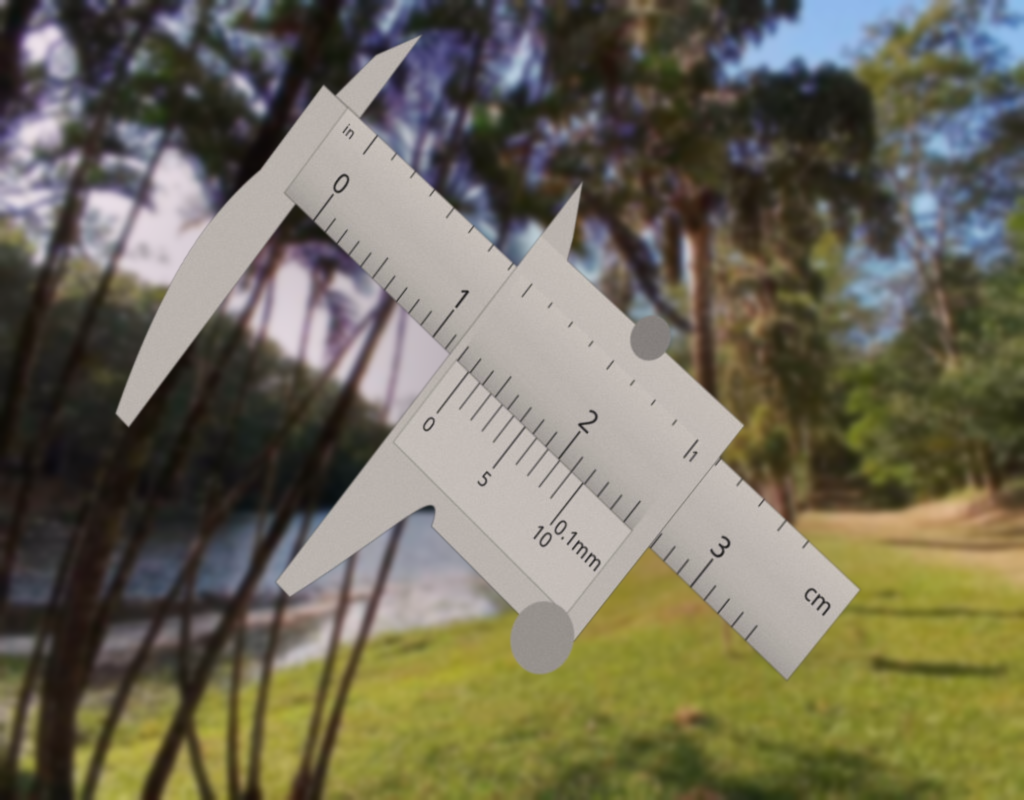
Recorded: 12.9 (mm)
